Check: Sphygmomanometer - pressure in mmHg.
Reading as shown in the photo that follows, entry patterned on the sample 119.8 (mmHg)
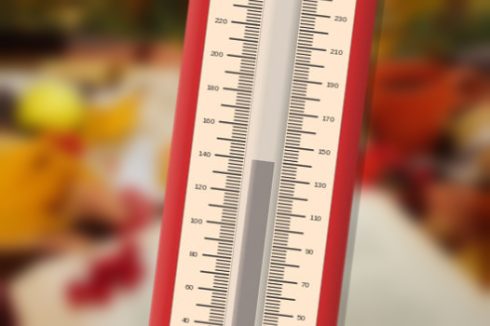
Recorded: 140 (mmHg)
